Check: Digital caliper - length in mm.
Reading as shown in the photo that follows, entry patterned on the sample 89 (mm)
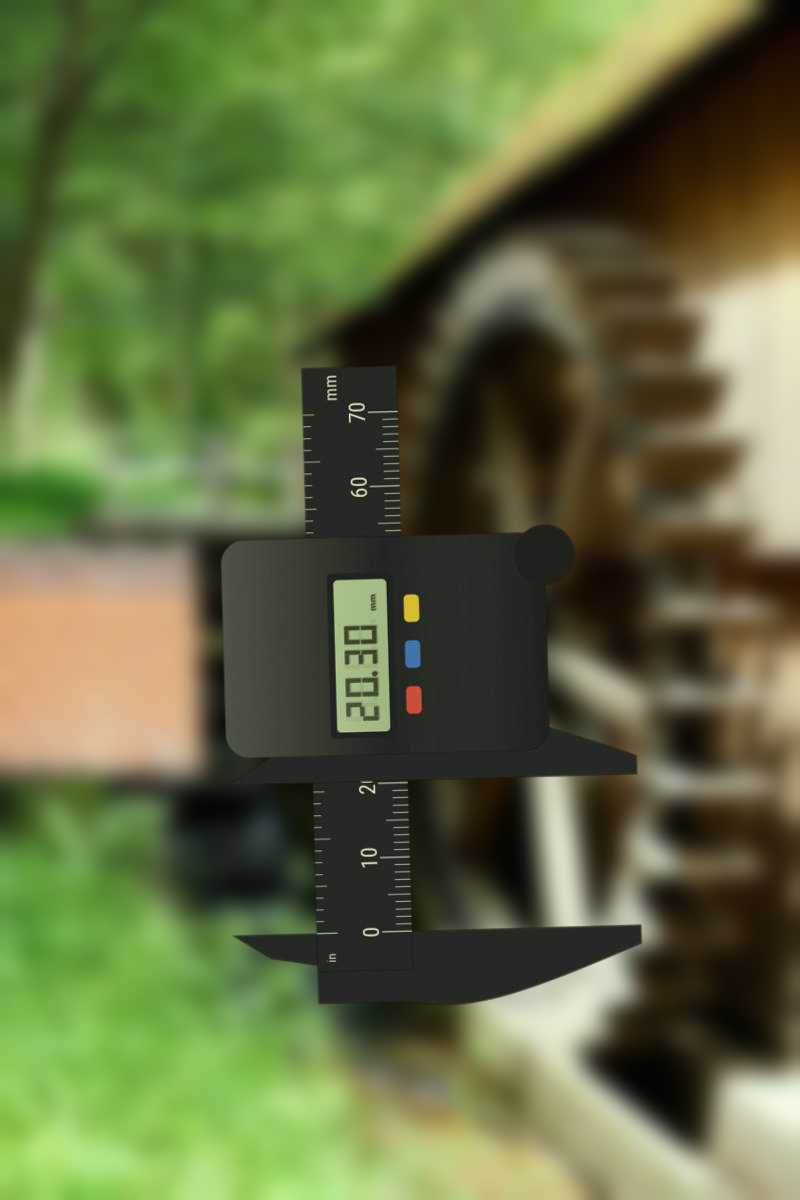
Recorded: 20.30 (mm)
